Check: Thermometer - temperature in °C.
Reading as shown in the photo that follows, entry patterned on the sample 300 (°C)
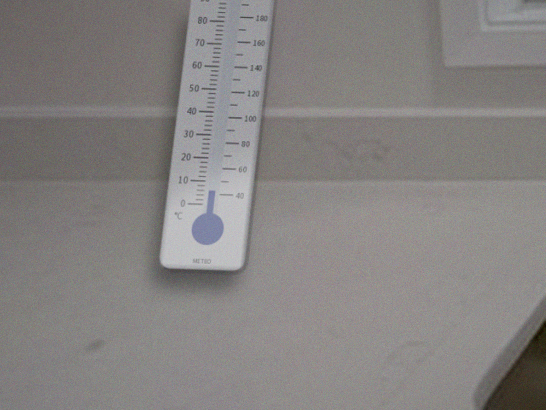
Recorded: 6 (°C)
